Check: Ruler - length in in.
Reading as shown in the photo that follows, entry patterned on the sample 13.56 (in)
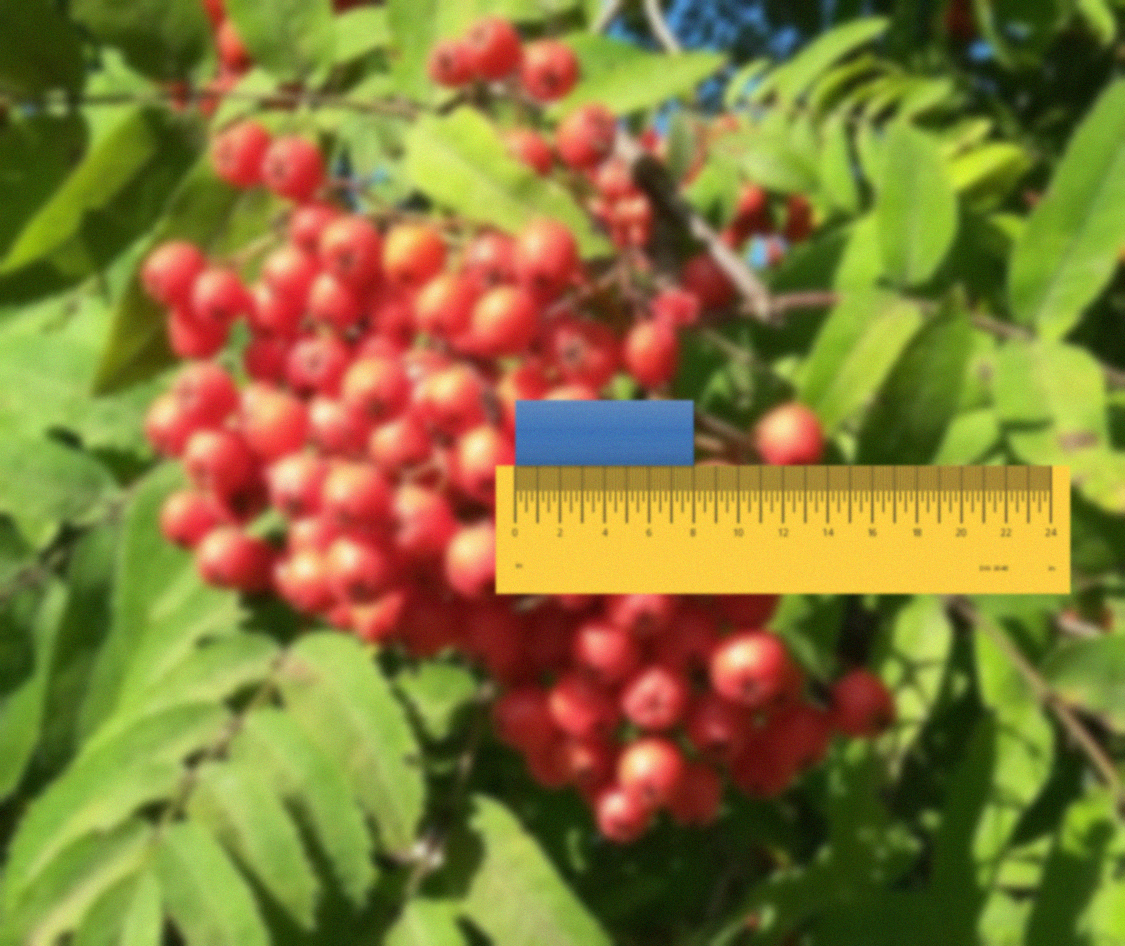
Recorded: 8 (in)
